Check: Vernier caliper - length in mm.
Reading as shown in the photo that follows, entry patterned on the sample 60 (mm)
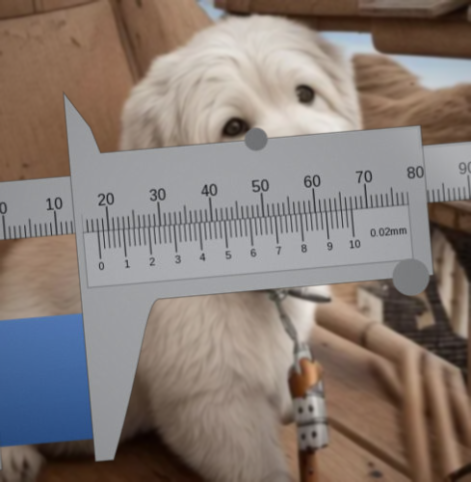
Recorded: 18.0 (mm)
